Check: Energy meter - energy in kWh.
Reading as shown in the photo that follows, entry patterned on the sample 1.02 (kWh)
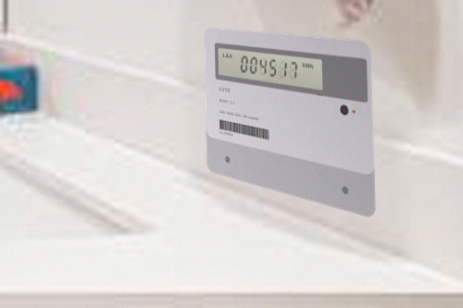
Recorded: 4517 (kWh)
